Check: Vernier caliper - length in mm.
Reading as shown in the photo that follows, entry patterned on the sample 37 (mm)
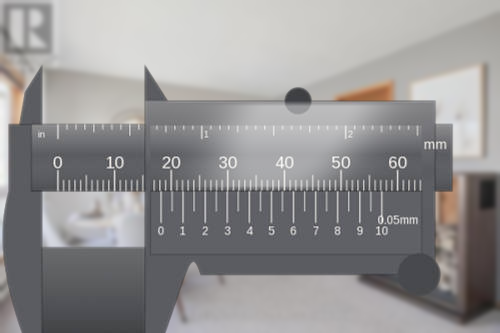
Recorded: 18.2 (mm)
